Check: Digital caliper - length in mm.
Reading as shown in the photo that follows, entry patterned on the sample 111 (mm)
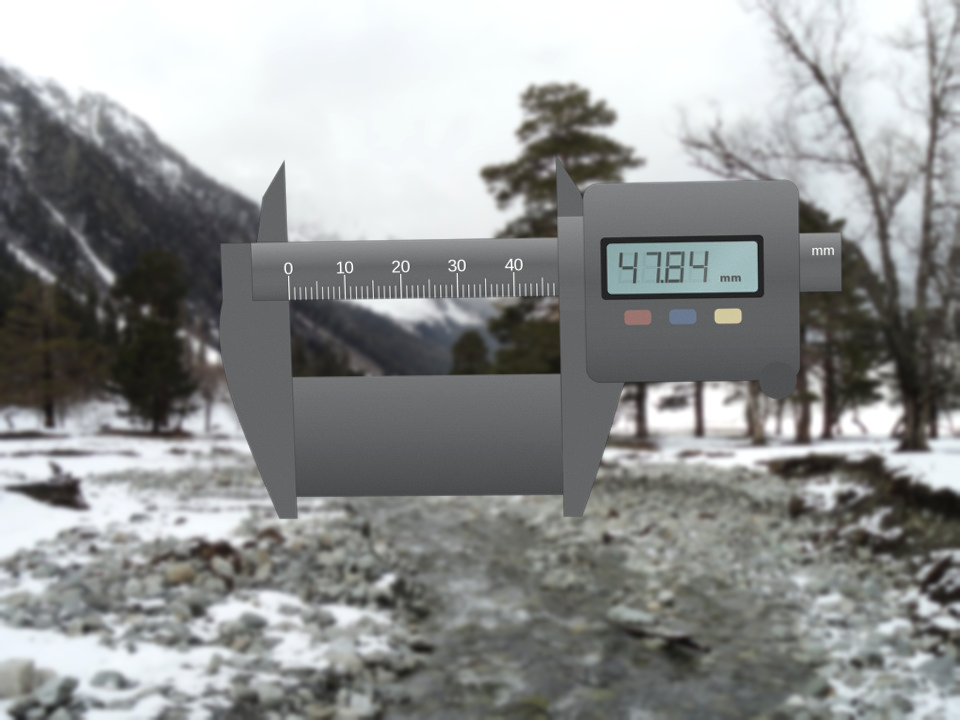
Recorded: 47.84 (mm)
